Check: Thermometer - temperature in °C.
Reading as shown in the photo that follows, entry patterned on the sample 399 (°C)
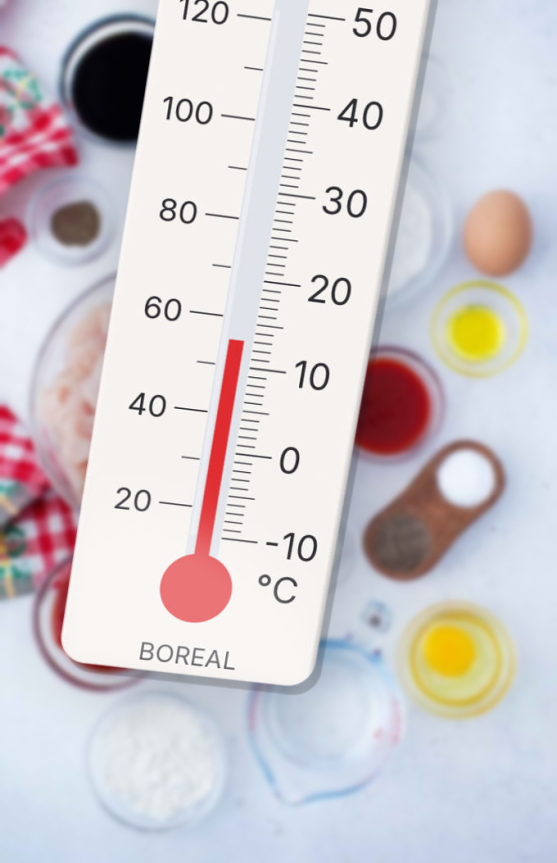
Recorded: 13 (°C)
